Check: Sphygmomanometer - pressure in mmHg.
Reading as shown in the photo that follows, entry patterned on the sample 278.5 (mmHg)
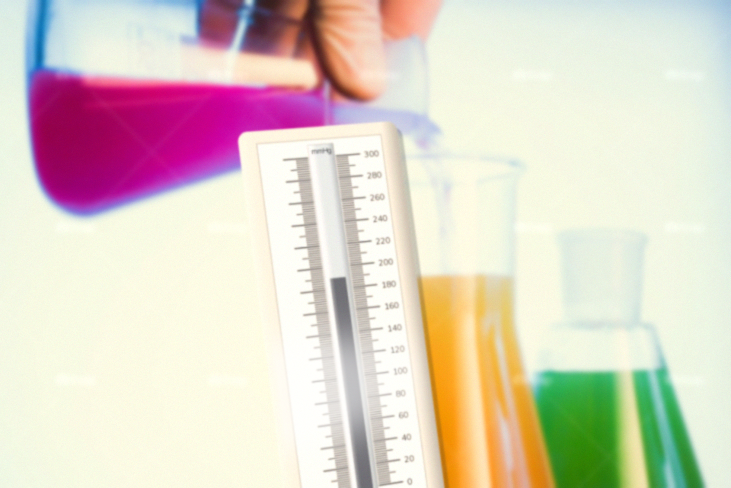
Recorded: 190 (mmHg)
